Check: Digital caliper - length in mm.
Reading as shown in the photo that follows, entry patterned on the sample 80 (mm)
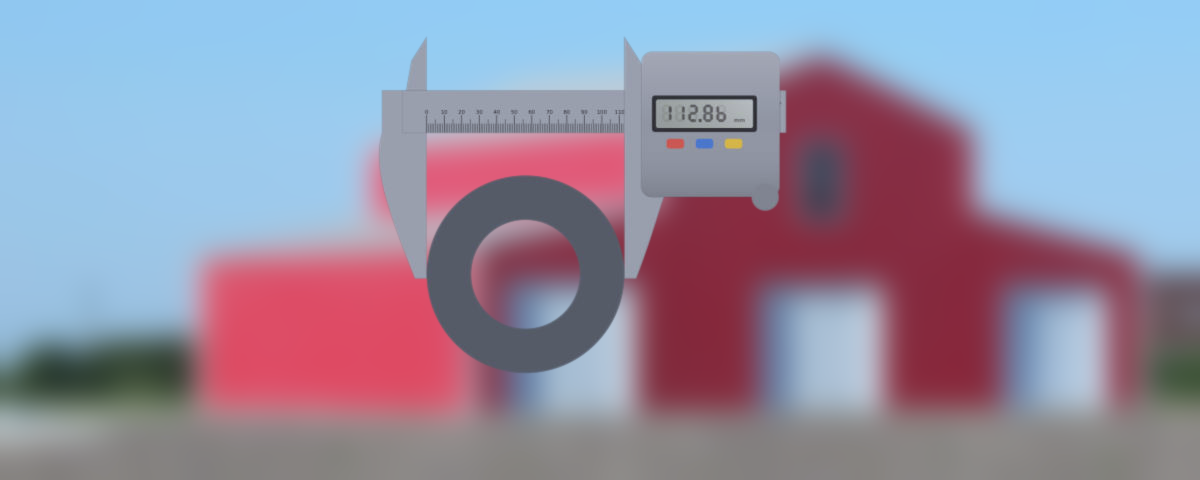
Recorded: 112.86 (mm)
